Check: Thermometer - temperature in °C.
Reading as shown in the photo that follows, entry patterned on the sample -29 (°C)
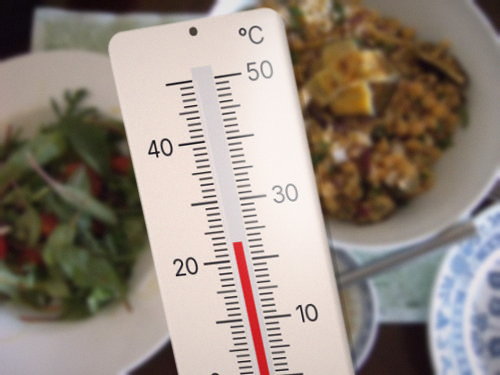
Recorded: 23 (°C)
